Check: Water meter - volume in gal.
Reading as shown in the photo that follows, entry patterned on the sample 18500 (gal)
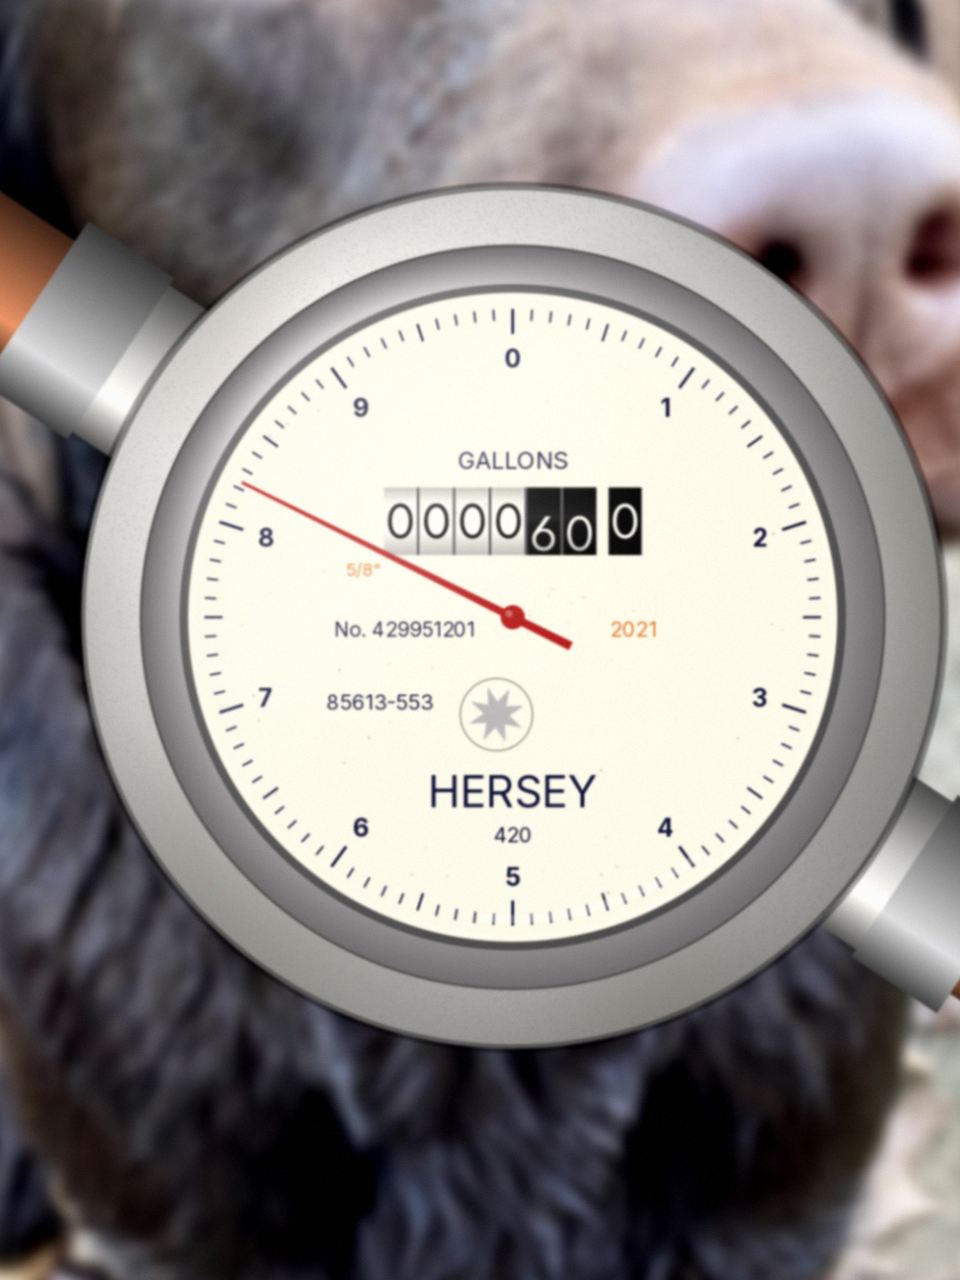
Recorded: 598.2 (gal)
